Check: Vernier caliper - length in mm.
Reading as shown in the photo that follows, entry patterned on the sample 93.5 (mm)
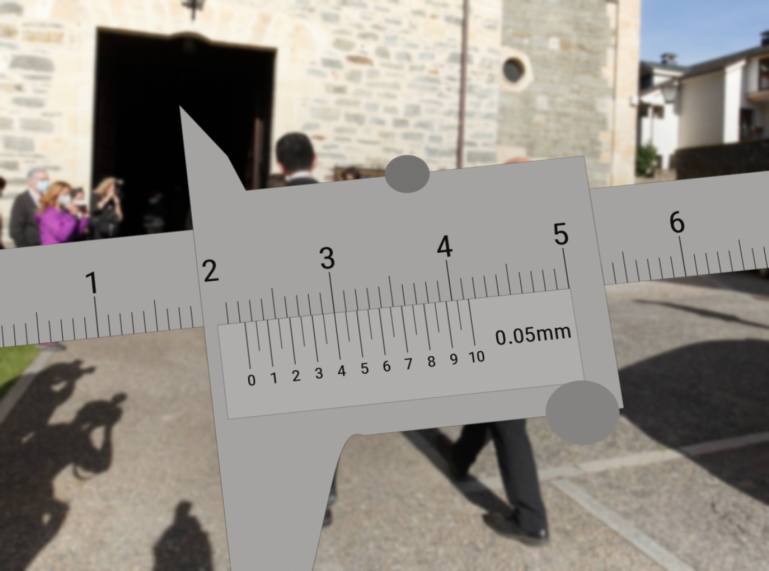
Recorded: 22.4 (mm)
